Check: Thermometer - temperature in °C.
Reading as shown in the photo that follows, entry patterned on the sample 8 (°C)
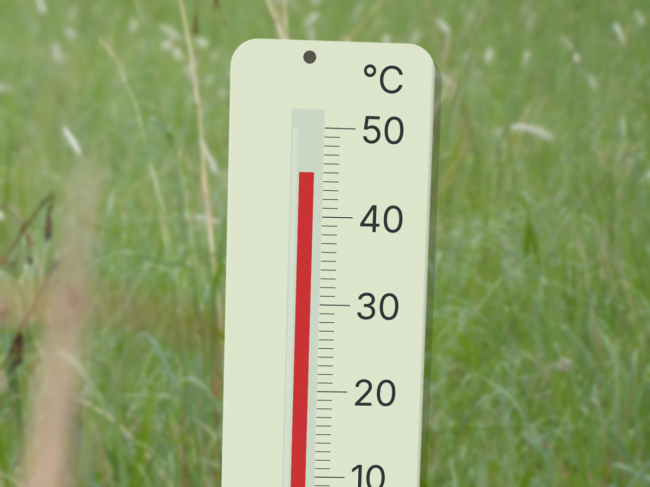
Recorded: 45 (°C)
